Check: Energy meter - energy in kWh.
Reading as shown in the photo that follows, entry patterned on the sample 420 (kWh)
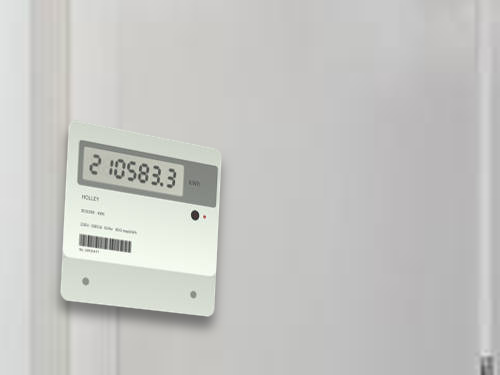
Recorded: 210583.3 (kWh)
